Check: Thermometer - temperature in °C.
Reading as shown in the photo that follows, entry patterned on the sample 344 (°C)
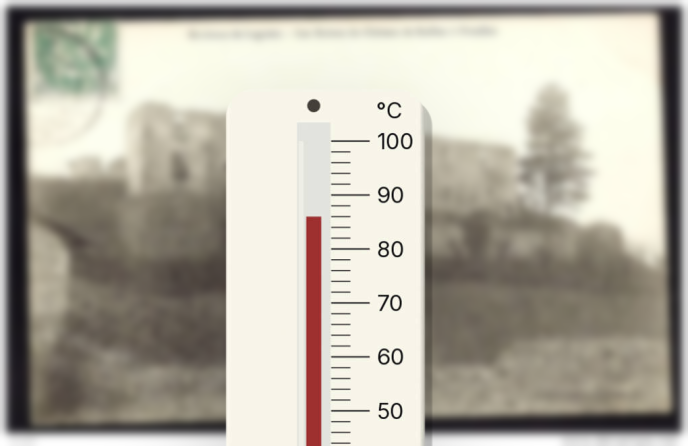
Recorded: 86 (°C)
